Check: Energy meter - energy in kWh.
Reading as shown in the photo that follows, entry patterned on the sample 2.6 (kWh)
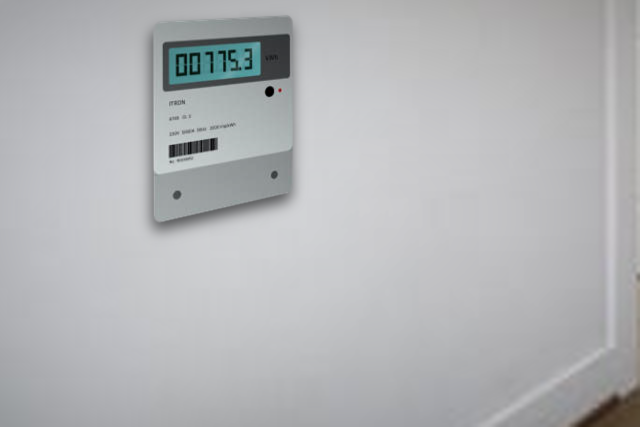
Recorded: 775.3 (kWh)
